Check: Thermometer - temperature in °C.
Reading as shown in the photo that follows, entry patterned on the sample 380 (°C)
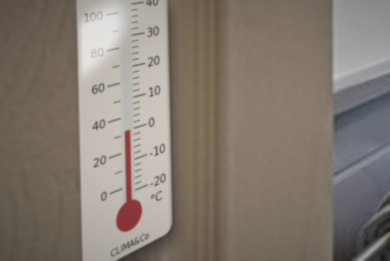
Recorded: 0 (°C)
